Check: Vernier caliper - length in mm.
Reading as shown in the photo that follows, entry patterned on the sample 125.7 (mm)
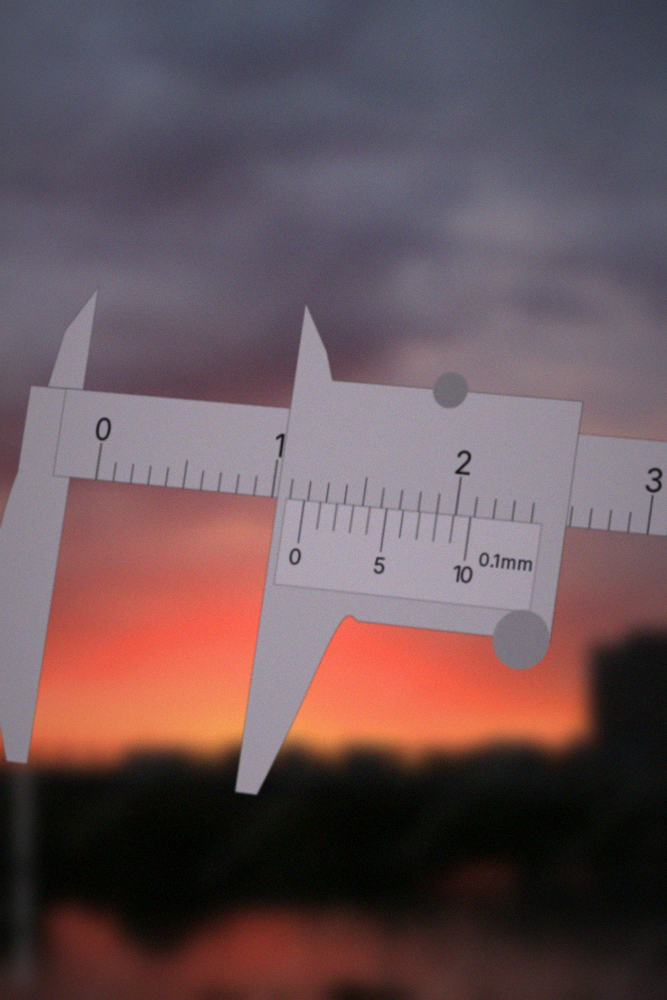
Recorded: 11.8 (mm)
